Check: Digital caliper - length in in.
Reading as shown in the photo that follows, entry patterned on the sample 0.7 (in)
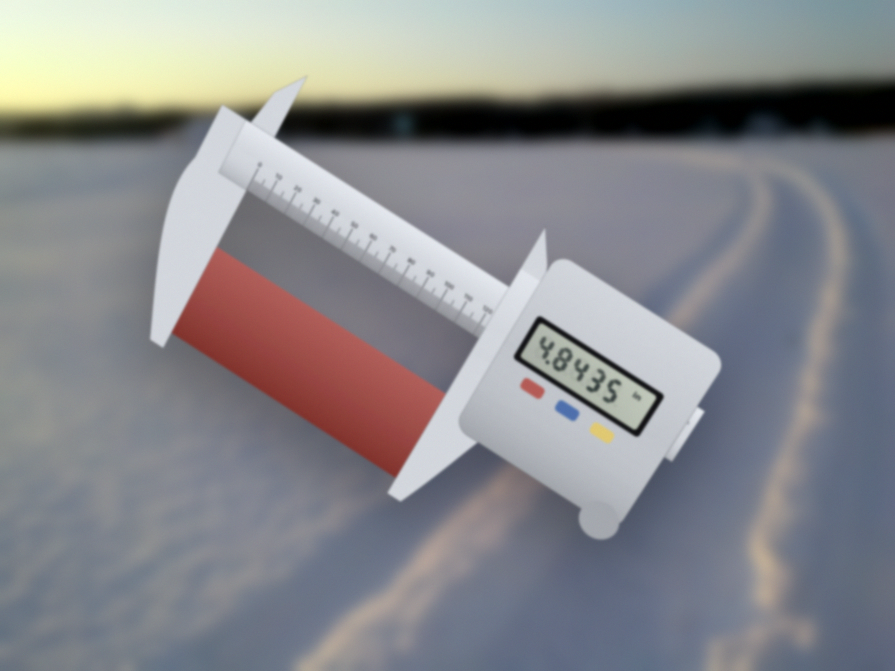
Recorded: 4.8435 (in)
